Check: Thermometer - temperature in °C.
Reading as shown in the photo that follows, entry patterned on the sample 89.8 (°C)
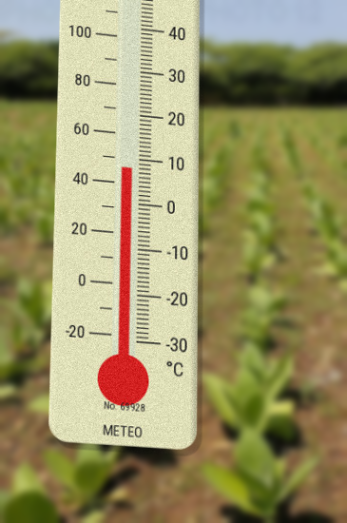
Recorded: 8 (°C)
